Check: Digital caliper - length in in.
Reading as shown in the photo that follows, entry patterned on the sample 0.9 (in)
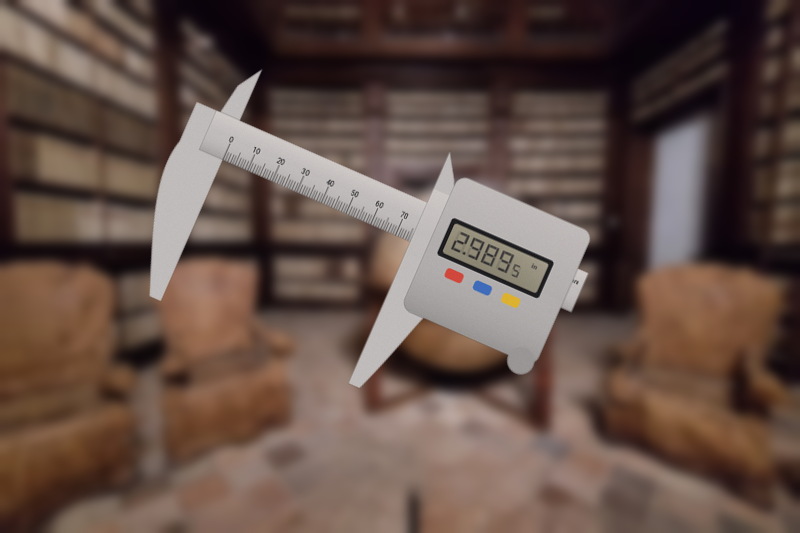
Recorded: 2.9895 (in)
